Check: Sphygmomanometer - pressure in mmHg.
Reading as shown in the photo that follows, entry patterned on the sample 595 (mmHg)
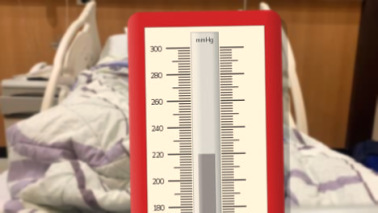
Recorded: 220 (mmHg)
